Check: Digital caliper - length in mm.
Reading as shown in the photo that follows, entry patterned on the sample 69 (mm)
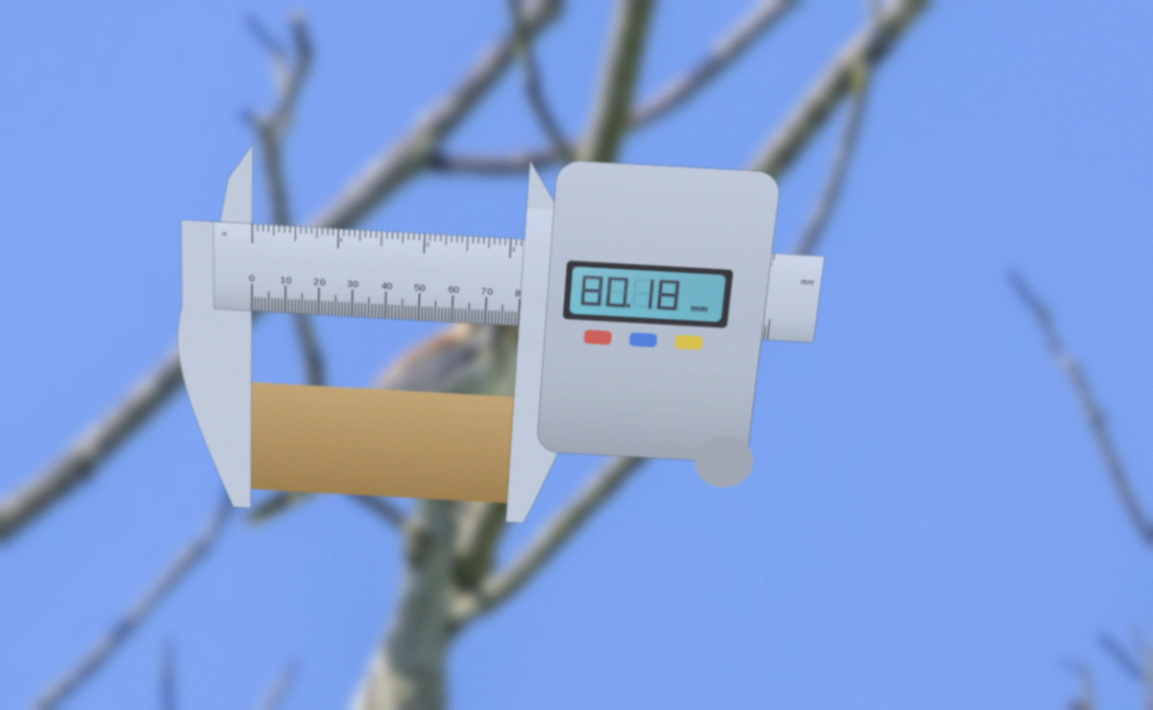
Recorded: 80.18 (mm)
